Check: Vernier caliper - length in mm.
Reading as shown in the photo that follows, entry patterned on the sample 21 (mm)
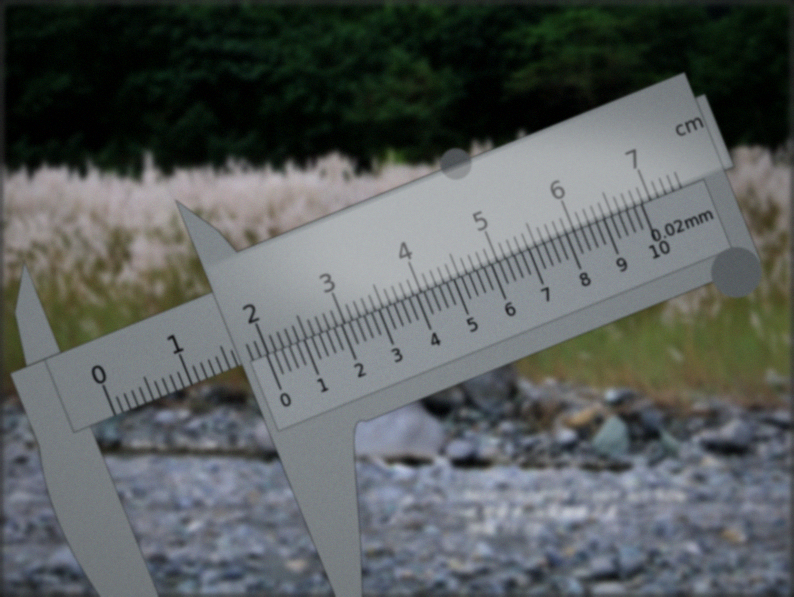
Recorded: 19.8 (mm)
